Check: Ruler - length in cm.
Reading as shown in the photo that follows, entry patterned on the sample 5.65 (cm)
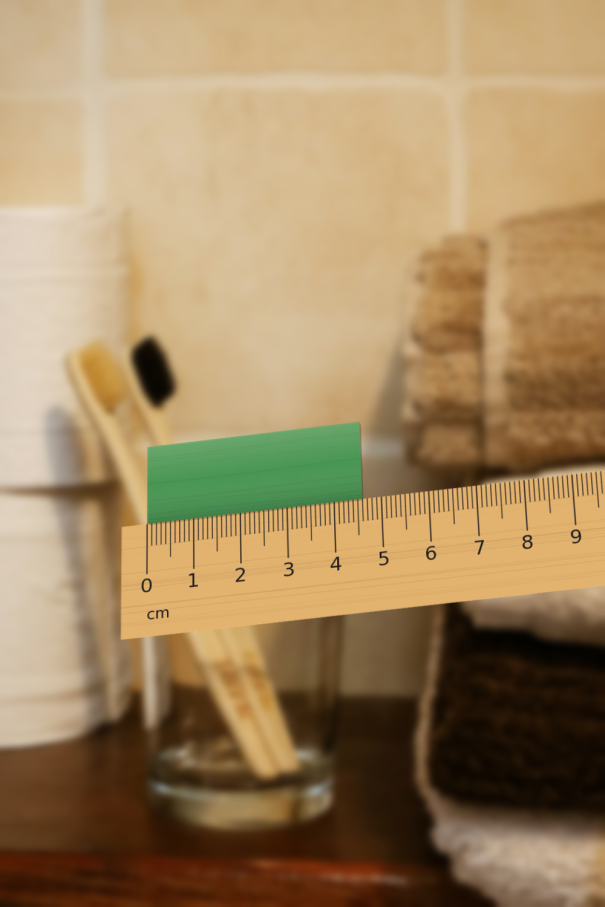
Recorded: 4.6 (cm)
